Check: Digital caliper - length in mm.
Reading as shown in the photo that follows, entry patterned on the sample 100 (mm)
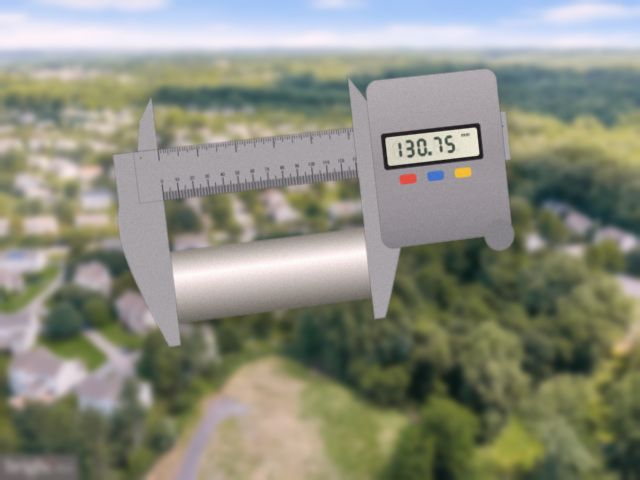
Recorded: 130.75 (mm)
